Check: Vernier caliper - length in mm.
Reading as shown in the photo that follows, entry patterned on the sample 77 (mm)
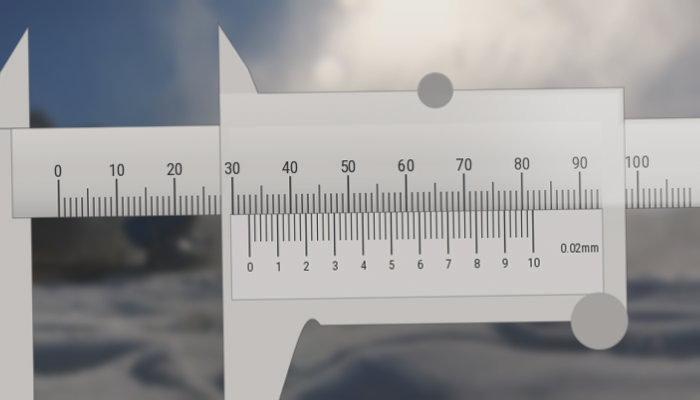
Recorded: 32.8 (mm)
